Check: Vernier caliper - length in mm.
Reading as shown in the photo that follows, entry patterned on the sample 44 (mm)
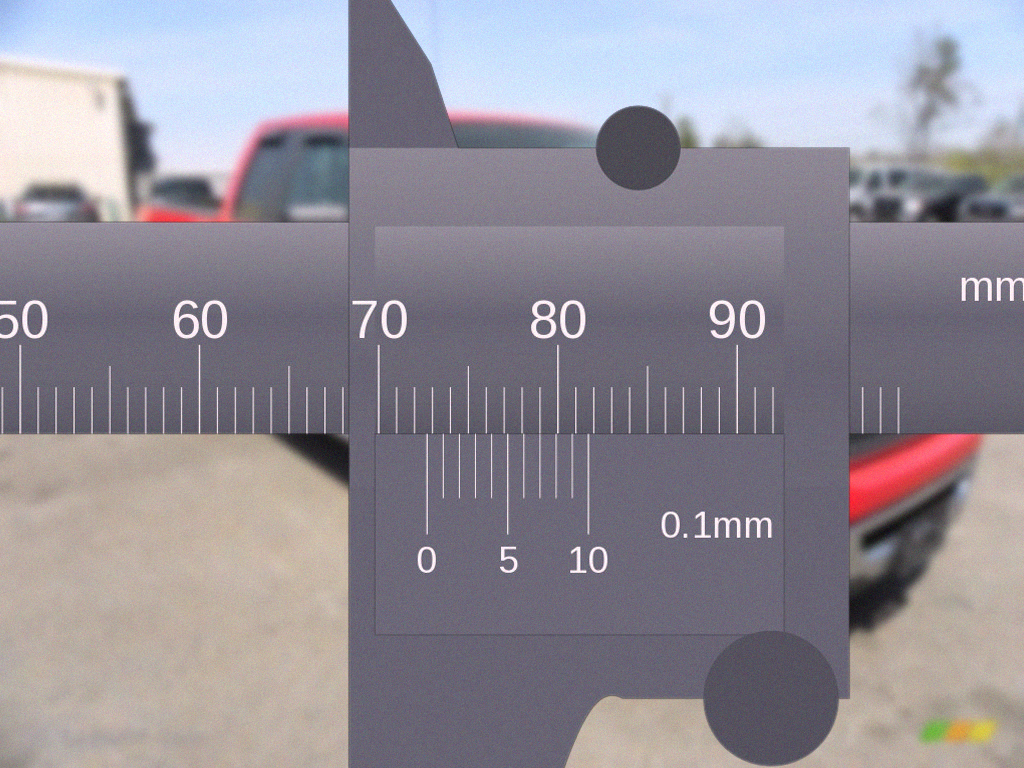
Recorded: 72.7 (mm)
